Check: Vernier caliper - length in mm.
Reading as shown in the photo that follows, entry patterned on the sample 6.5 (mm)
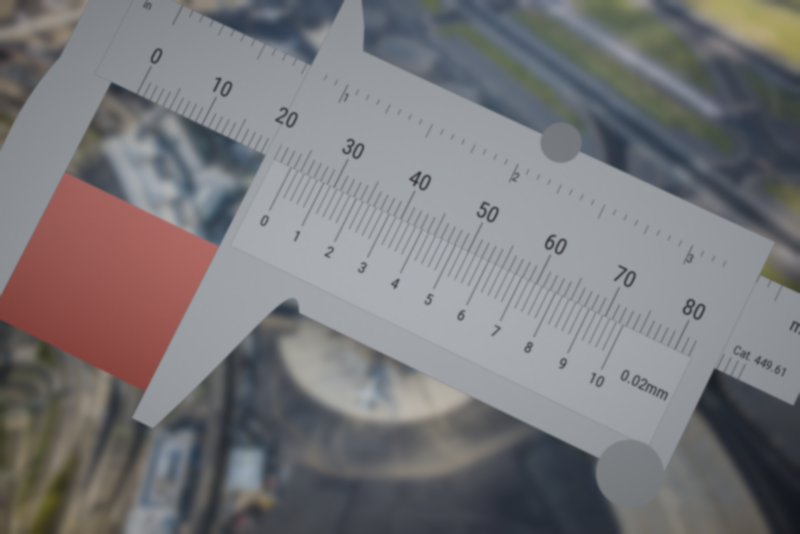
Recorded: 23.6 (mm)
